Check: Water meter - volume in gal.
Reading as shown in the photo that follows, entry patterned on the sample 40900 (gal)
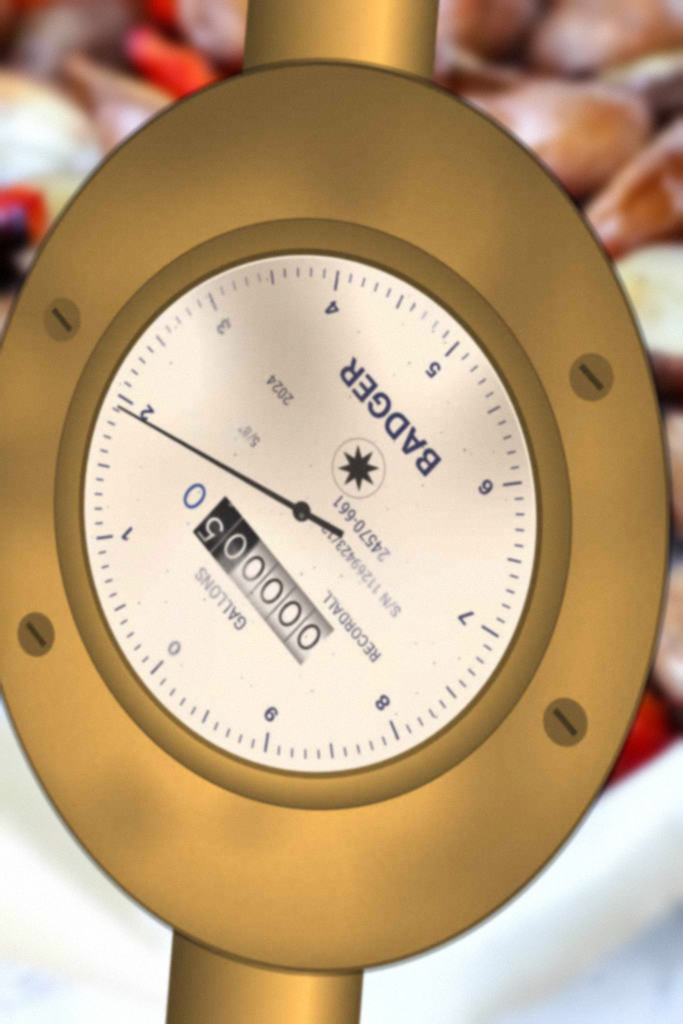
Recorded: 51.9 (gal)
